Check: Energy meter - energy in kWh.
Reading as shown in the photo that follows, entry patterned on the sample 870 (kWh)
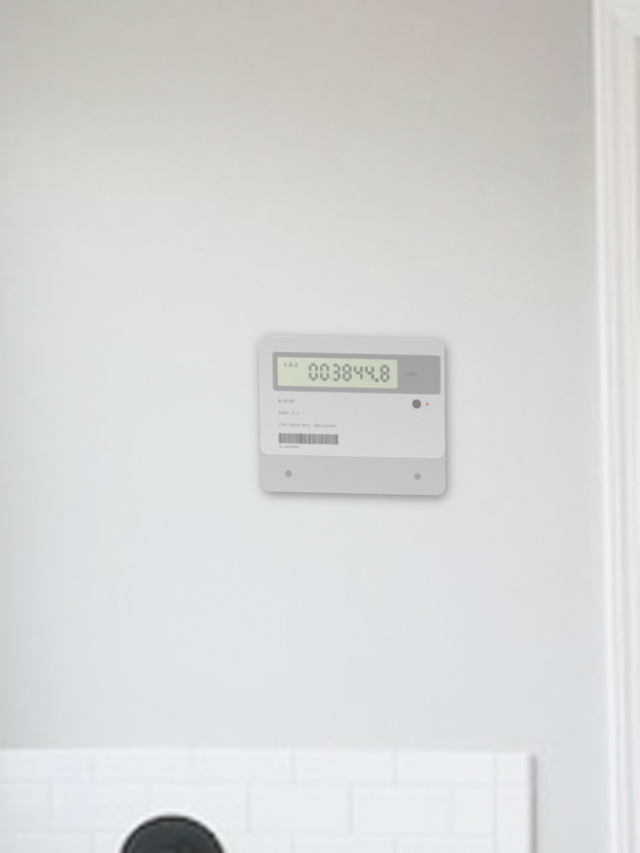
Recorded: 3844.8 (kWh)
